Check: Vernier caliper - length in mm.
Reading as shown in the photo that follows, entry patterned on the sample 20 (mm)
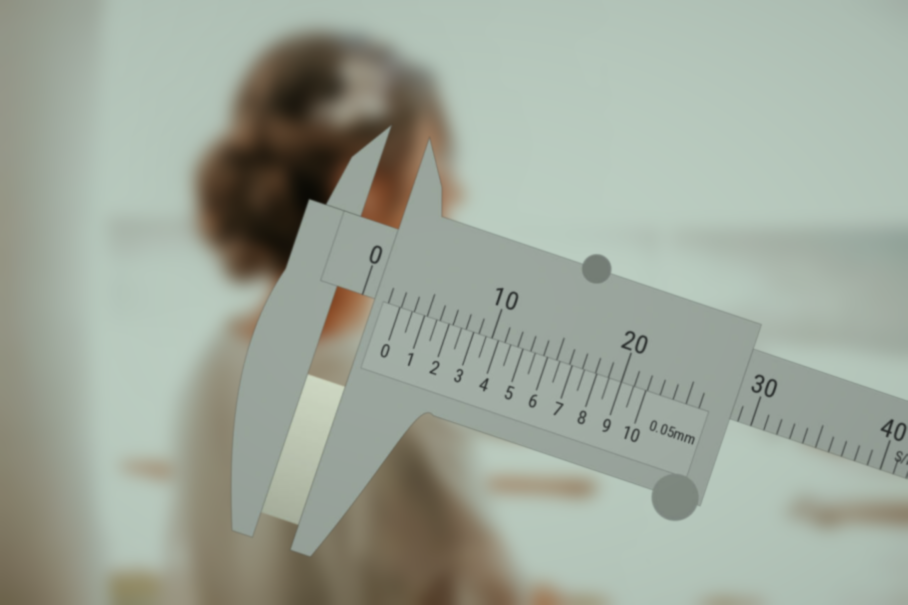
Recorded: 2.9 (mm)
